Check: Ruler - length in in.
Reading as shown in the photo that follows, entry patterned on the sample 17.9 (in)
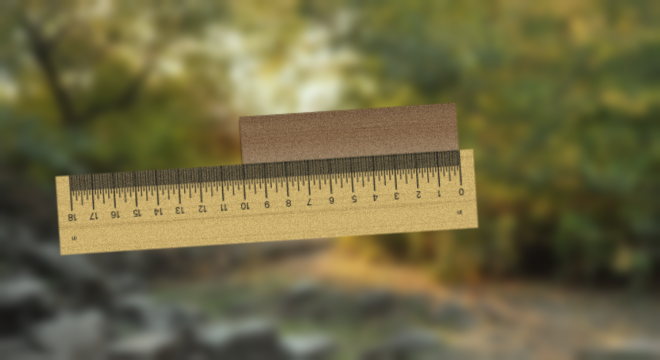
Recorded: 10 (in)
